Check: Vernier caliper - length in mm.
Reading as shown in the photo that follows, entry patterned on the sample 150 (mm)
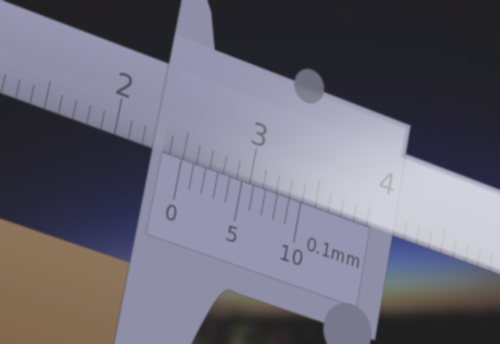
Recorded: 24.9 (mm)
